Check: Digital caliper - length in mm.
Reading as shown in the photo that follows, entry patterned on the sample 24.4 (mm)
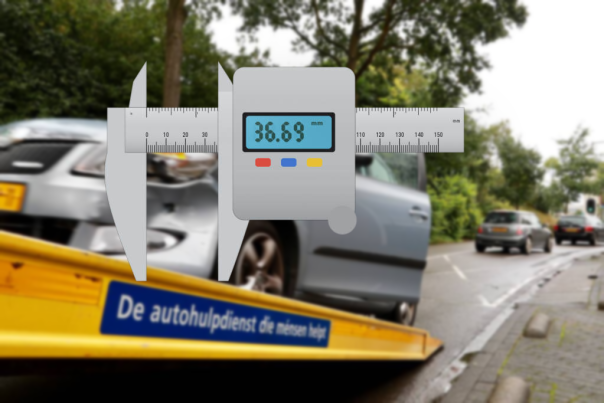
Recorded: 36.69 (mm)
